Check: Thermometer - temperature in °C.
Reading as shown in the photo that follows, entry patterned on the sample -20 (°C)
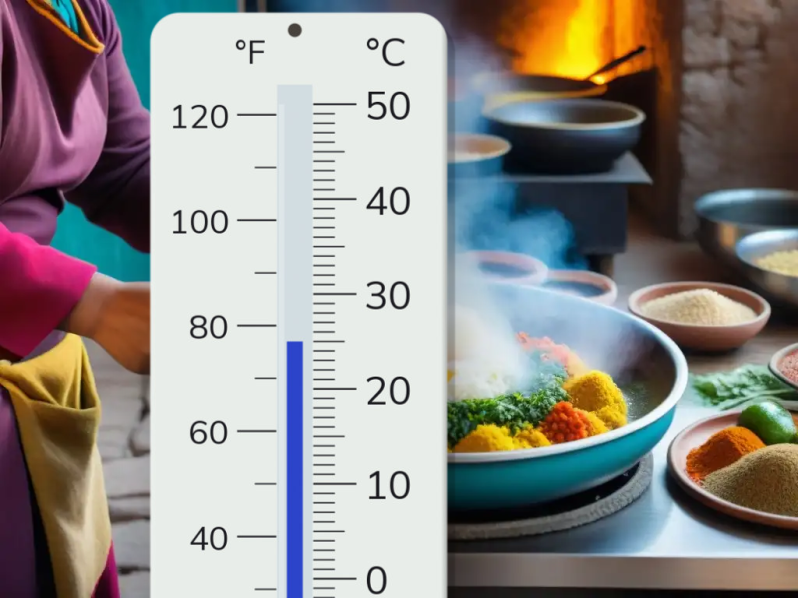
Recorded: 25 (°C)
